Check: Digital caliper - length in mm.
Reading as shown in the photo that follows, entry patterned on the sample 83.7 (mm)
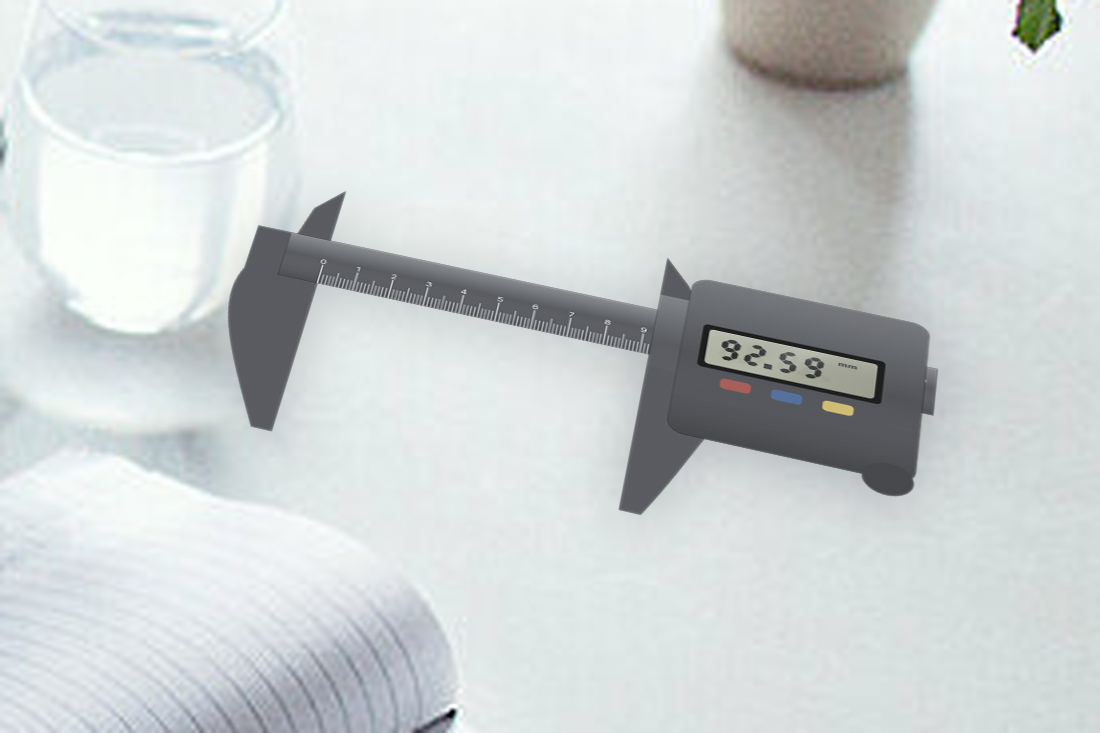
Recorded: 92.59 (mm)
